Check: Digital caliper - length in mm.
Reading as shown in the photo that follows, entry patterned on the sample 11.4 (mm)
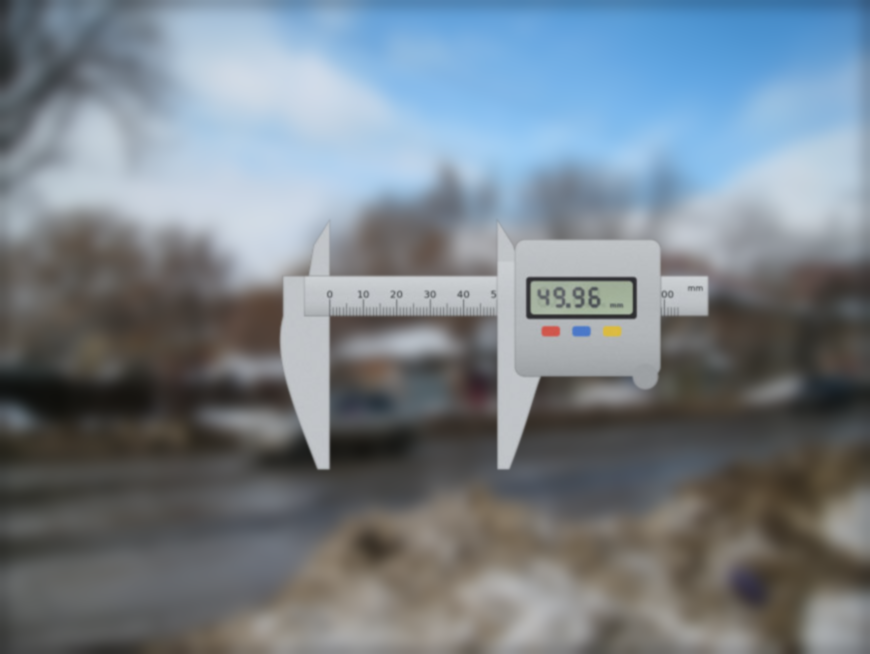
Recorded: 49.96 (mm)
